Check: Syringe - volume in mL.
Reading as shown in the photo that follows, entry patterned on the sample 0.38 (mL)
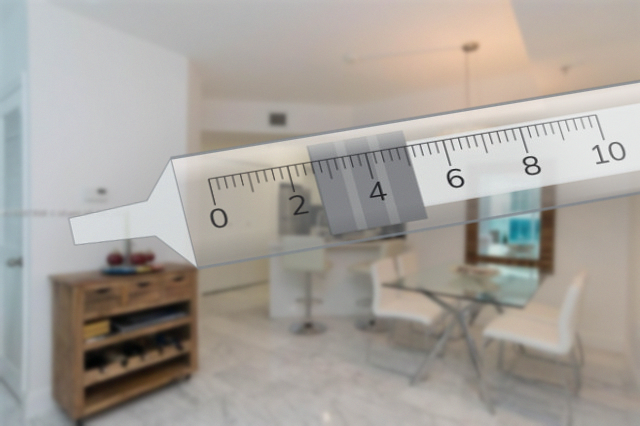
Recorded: 2.6 (mL)
